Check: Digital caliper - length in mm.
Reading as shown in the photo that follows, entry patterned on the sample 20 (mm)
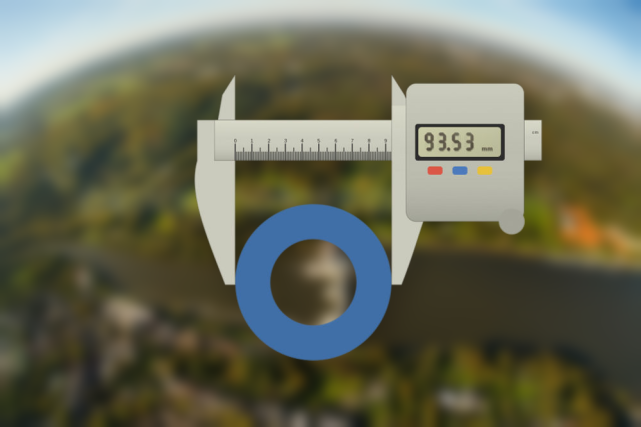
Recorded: 93.53 (mm)
